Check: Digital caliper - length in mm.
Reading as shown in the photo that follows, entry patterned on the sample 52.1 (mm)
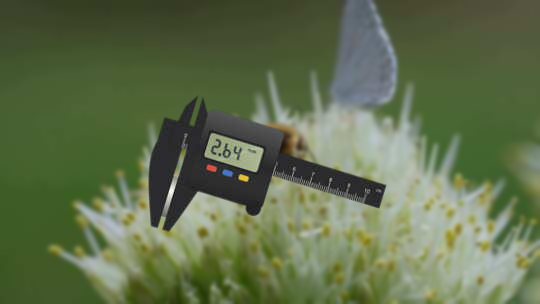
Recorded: 2.64 (mm)
